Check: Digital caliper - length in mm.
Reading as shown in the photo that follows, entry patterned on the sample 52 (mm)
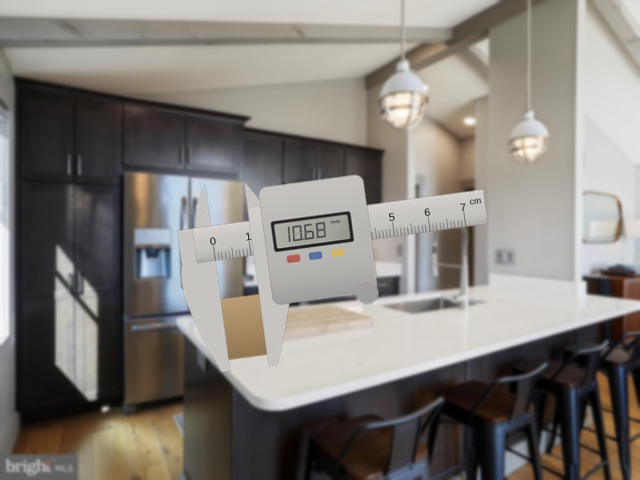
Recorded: 10.68 (mm)
